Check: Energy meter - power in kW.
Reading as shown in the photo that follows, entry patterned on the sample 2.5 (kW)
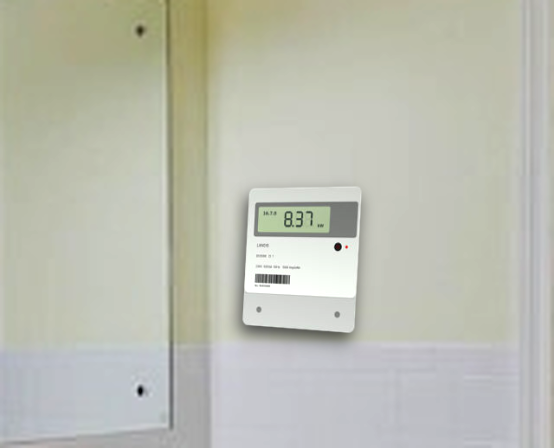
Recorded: 8.37 (kW)
